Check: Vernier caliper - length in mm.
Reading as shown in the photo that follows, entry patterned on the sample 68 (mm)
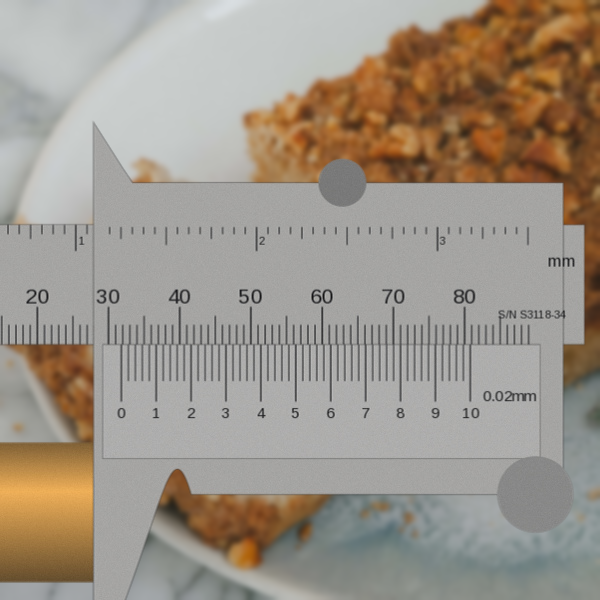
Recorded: 31.8 (mm)
